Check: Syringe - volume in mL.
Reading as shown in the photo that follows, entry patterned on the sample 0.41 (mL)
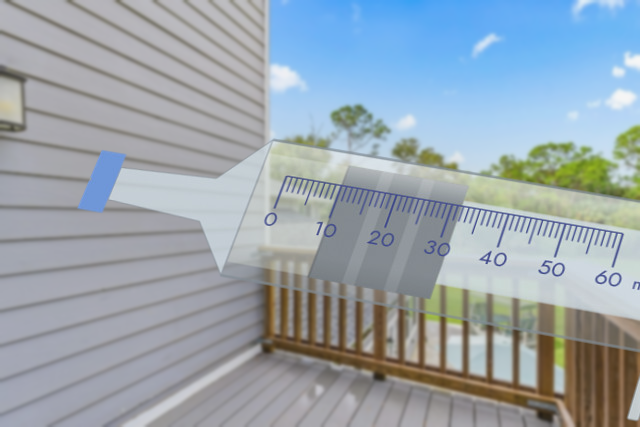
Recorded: 10 (mL)
